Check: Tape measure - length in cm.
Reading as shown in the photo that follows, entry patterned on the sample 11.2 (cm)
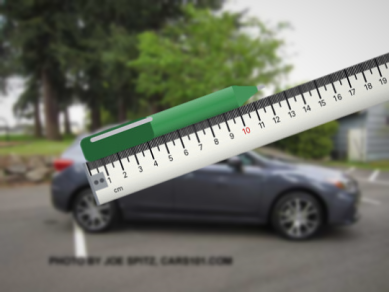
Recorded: 12 (cm)
